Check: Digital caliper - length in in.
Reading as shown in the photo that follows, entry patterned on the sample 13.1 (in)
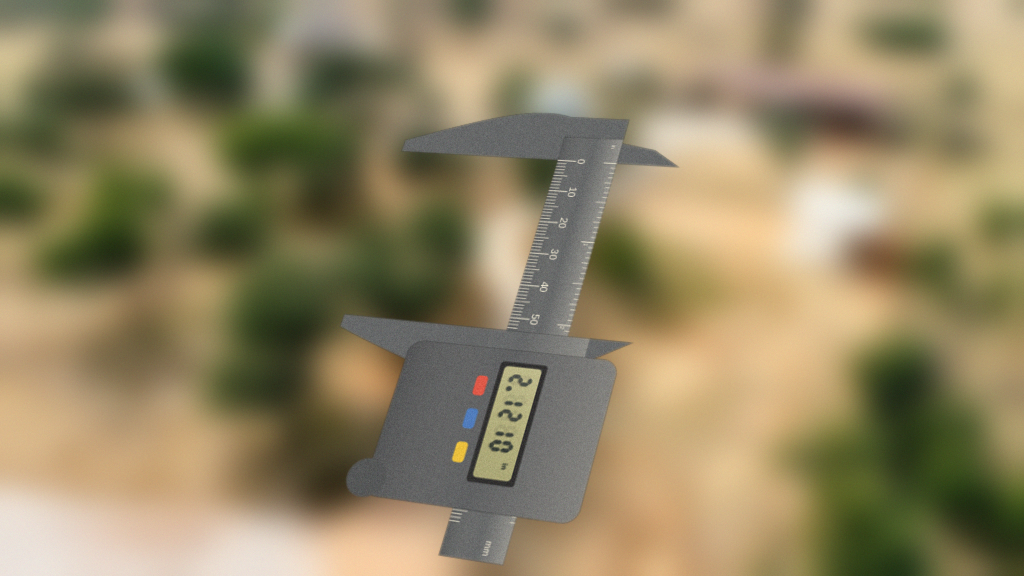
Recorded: 2.1210 (in)
